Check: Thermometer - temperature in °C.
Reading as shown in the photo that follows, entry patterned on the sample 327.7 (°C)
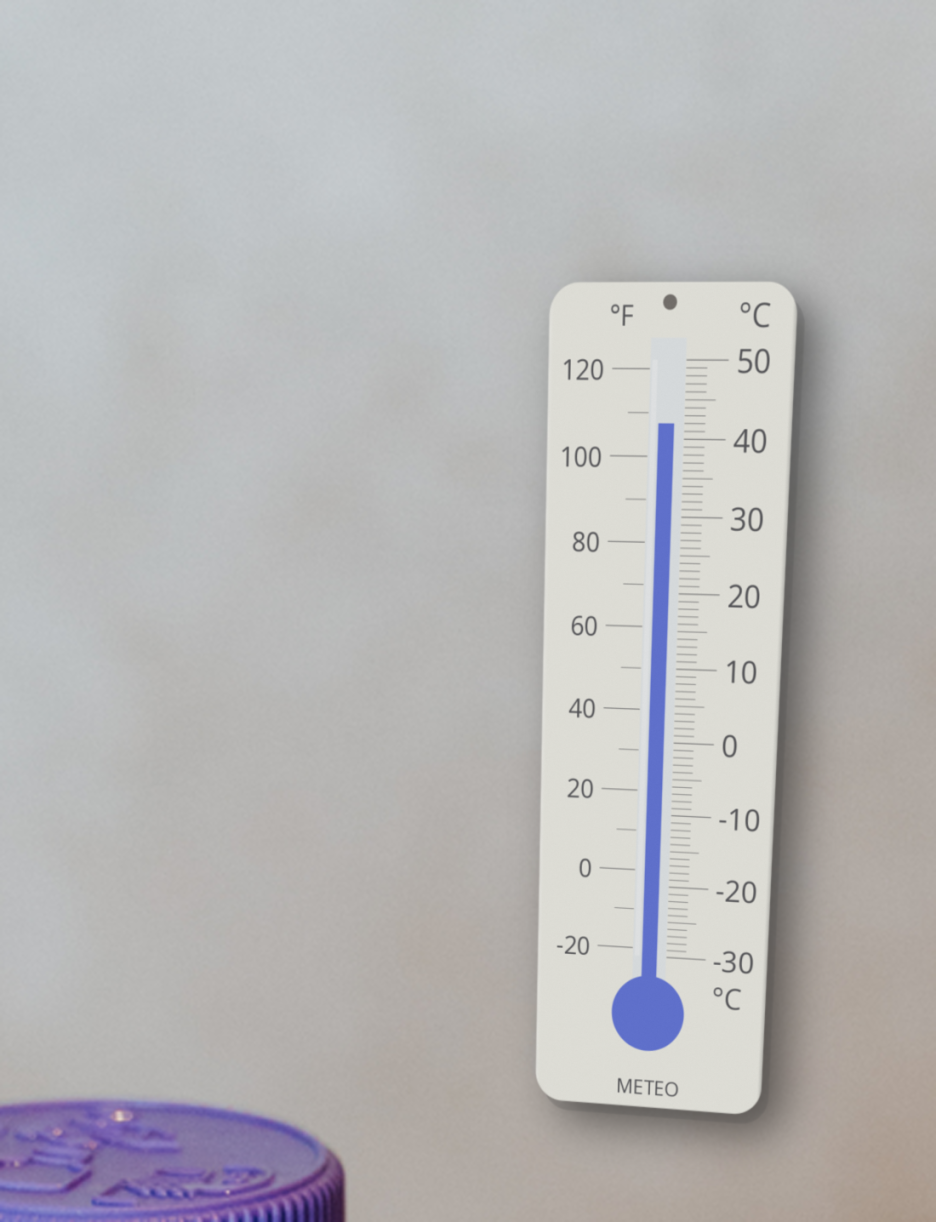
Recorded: 42 (°C)
